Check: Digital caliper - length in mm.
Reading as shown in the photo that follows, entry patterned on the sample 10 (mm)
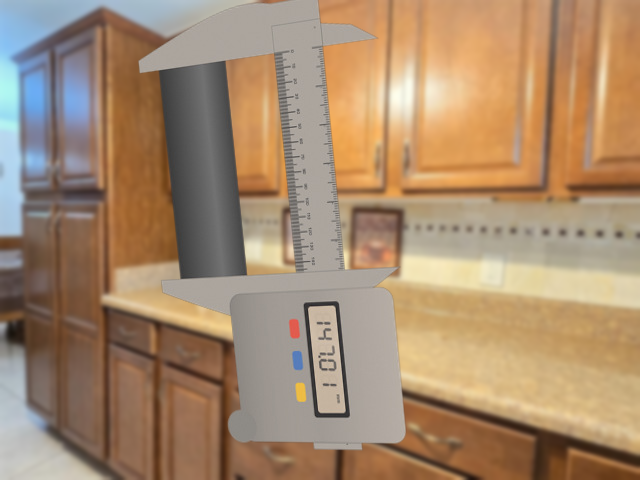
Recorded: 147.01 (mm)
